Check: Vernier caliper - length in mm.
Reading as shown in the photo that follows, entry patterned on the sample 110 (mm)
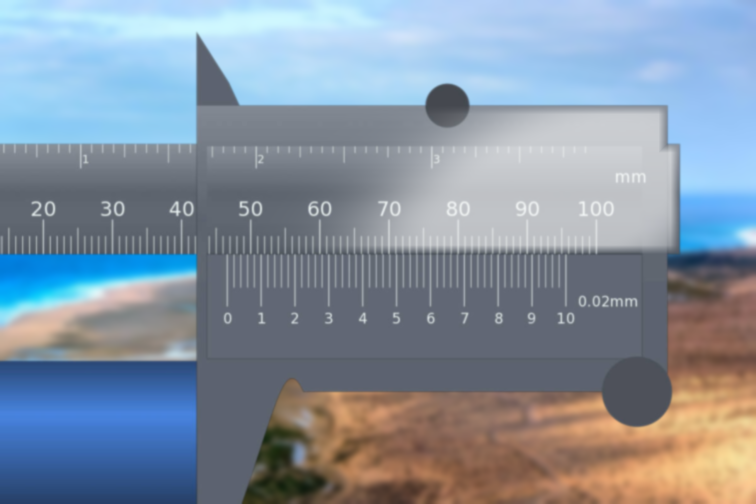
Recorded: 46.6 (mm)
